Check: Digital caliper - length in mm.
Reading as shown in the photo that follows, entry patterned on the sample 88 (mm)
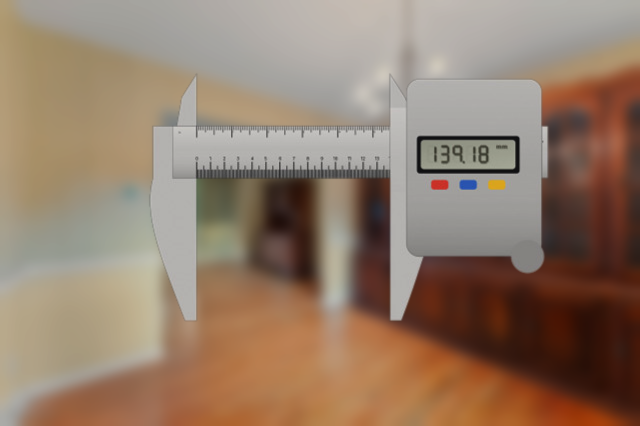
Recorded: 139.18 (mm)
